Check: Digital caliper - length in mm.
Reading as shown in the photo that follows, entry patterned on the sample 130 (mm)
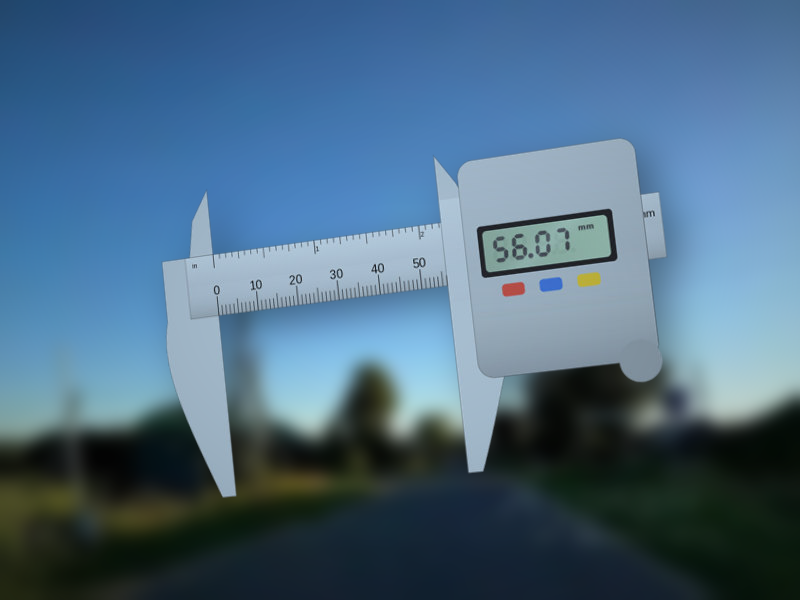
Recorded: 56.07 (mm)
